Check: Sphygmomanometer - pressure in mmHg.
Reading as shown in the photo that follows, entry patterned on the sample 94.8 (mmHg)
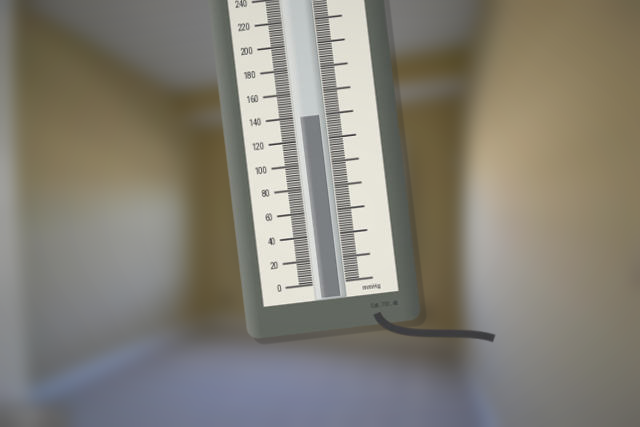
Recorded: 140 (mmHg)
